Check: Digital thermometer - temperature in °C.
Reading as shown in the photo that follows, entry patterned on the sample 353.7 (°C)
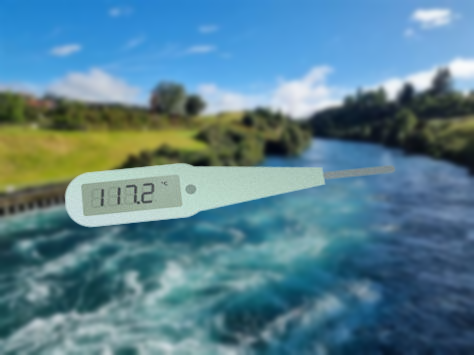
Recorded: 117.2 (°C)
